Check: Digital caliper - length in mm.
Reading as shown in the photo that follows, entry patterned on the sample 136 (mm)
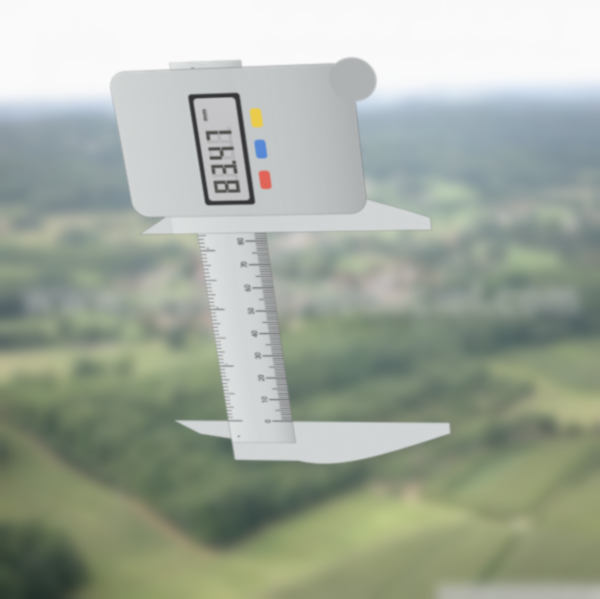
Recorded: 83.47 (mm)
